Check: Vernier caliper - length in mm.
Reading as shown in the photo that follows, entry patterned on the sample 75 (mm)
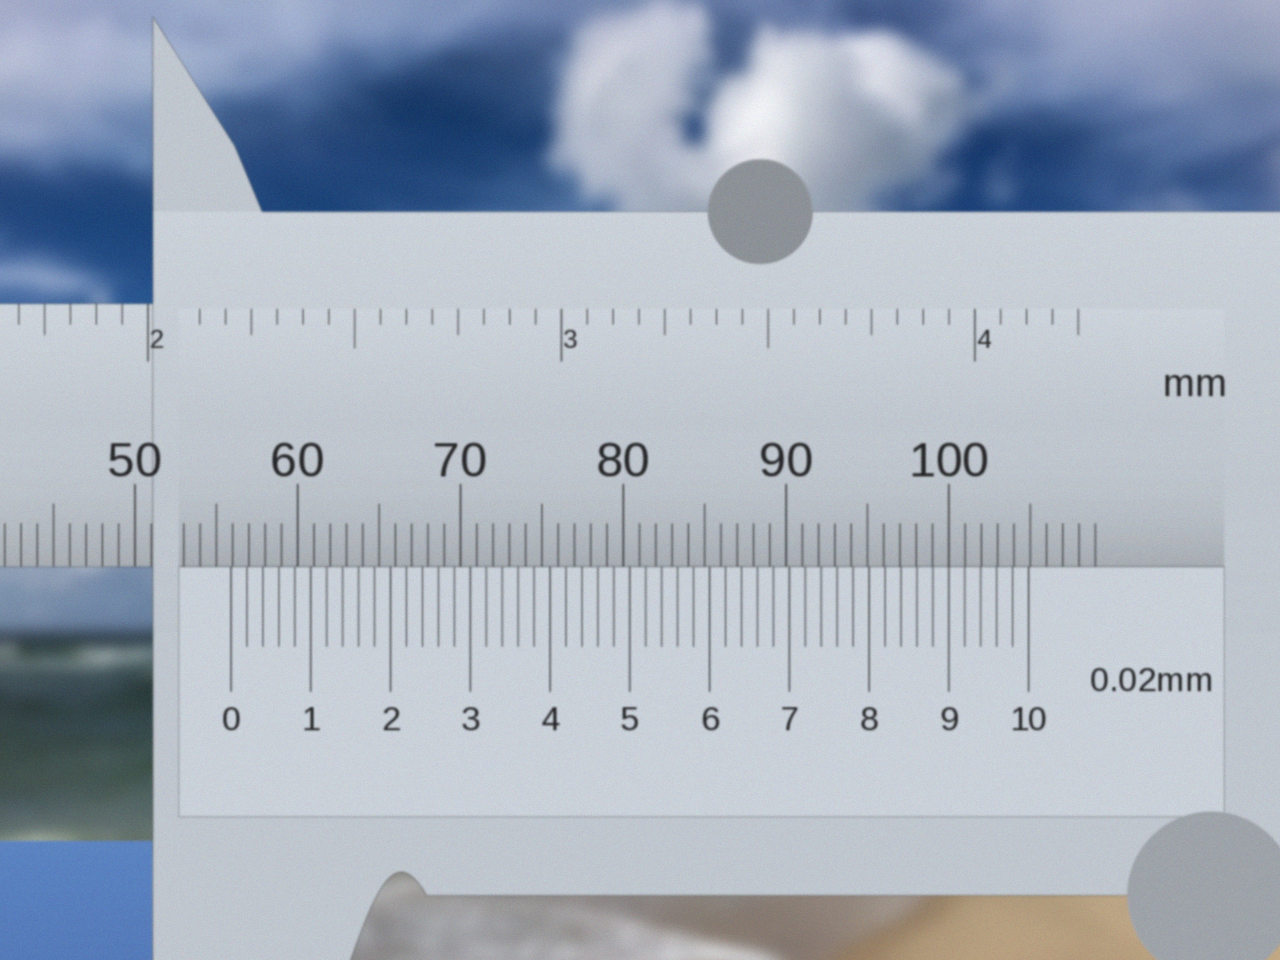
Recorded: 55.9 (mm)
